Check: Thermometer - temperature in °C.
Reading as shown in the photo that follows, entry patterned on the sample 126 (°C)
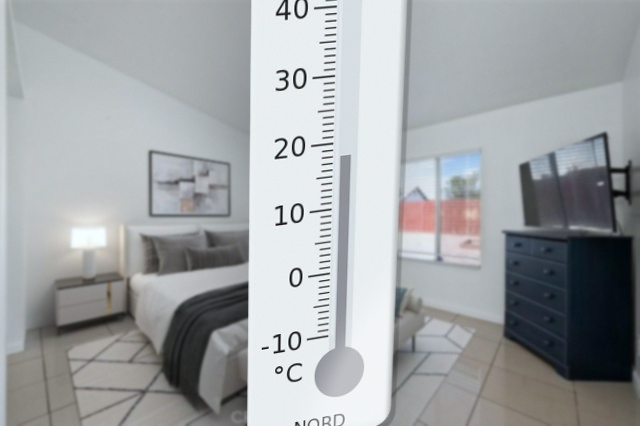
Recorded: 18 (°C)
